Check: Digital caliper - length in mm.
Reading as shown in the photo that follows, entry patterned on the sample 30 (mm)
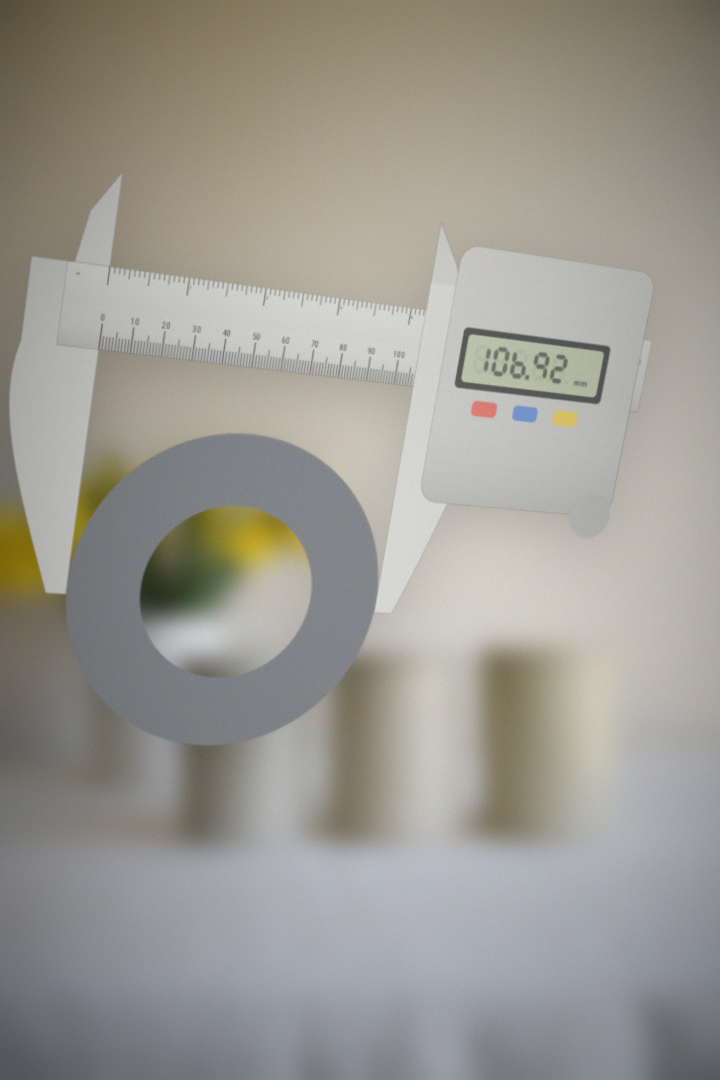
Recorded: 106.92 (mm)
